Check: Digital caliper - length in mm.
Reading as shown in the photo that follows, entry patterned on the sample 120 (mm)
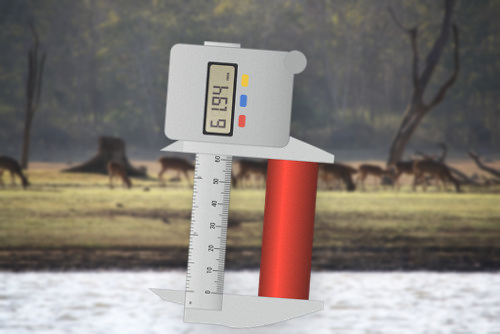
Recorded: 61.94 (mm)
